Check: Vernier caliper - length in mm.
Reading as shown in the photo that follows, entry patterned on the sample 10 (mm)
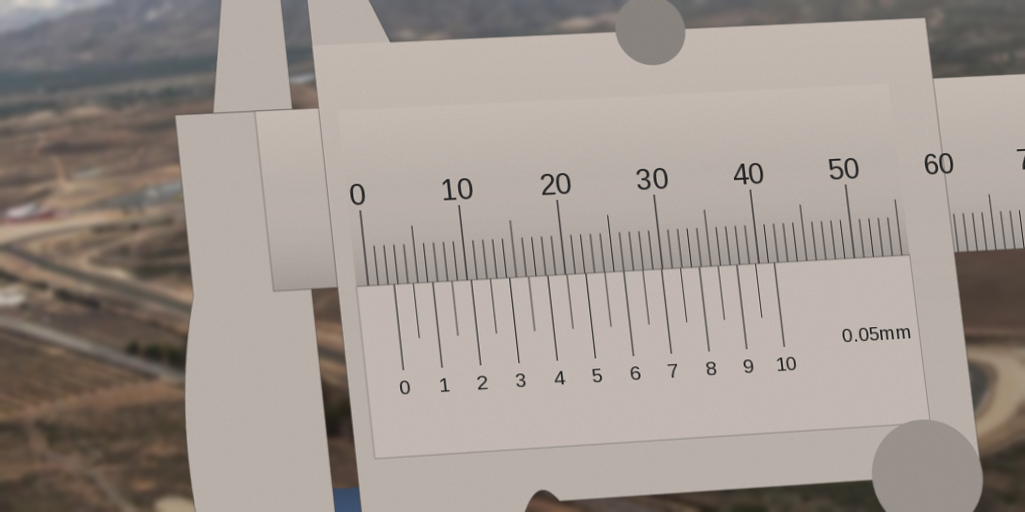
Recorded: 2.6 (mm)
